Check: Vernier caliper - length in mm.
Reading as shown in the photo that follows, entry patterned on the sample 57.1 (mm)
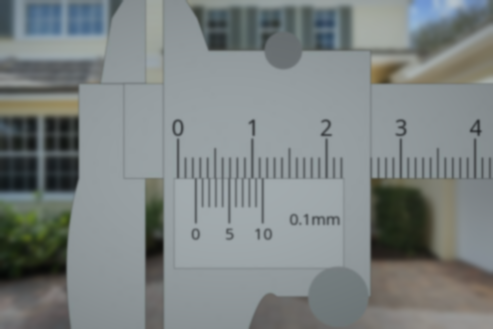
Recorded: 2.4 (mm)
